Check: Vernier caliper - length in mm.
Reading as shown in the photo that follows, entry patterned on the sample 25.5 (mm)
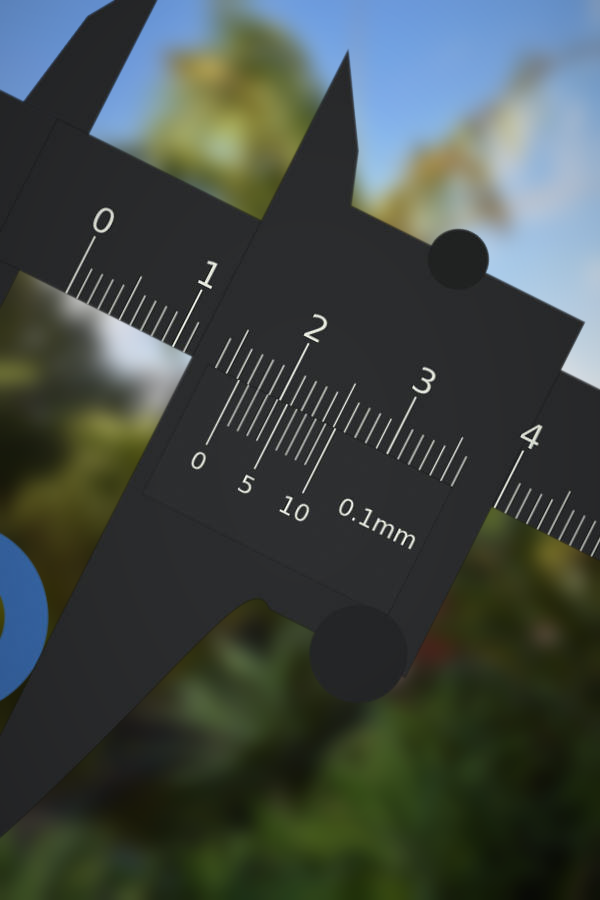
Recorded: 16.2 (mm)
